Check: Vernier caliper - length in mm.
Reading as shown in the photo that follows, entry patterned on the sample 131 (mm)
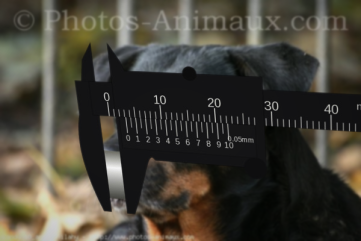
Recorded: 3.2 (mm)
